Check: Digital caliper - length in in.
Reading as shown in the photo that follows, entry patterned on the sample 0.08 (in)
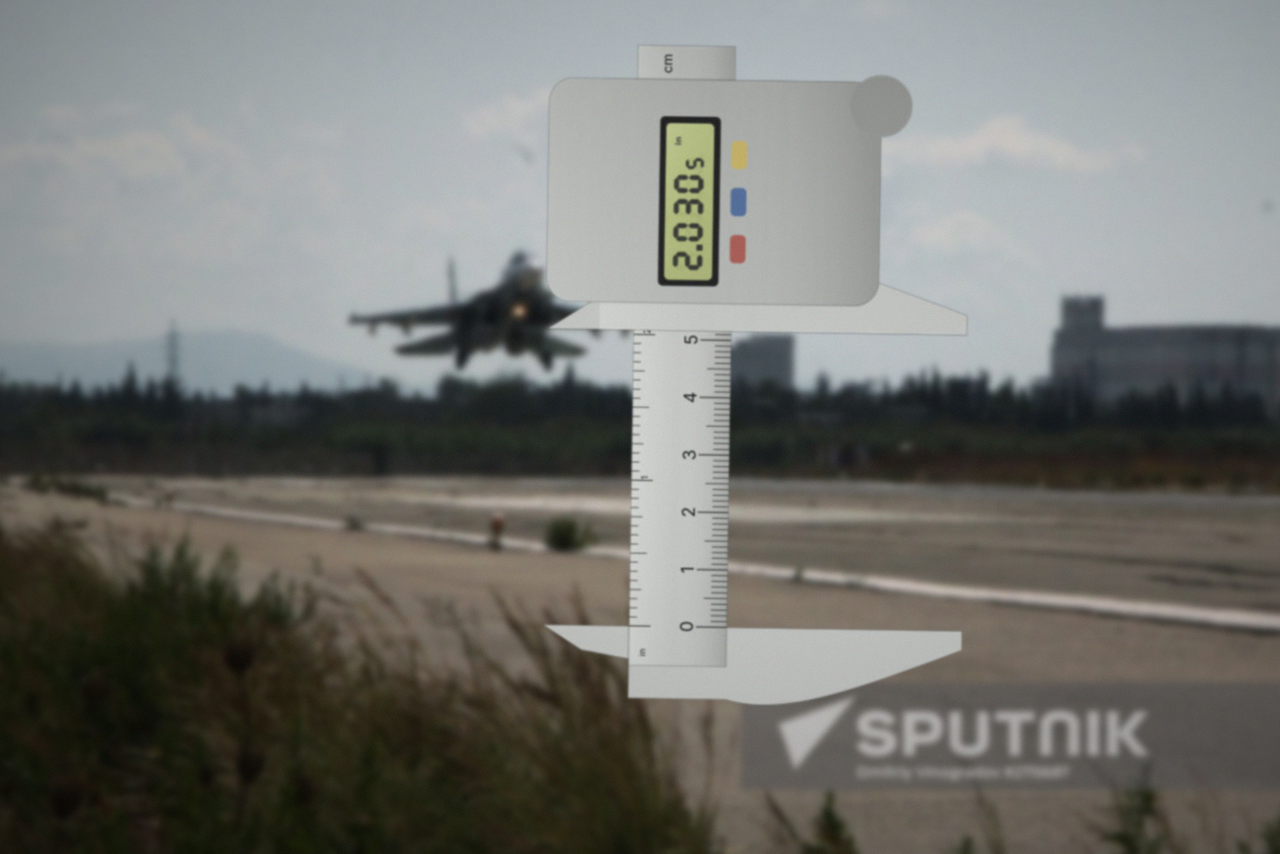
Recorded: 2.0305 (in)
